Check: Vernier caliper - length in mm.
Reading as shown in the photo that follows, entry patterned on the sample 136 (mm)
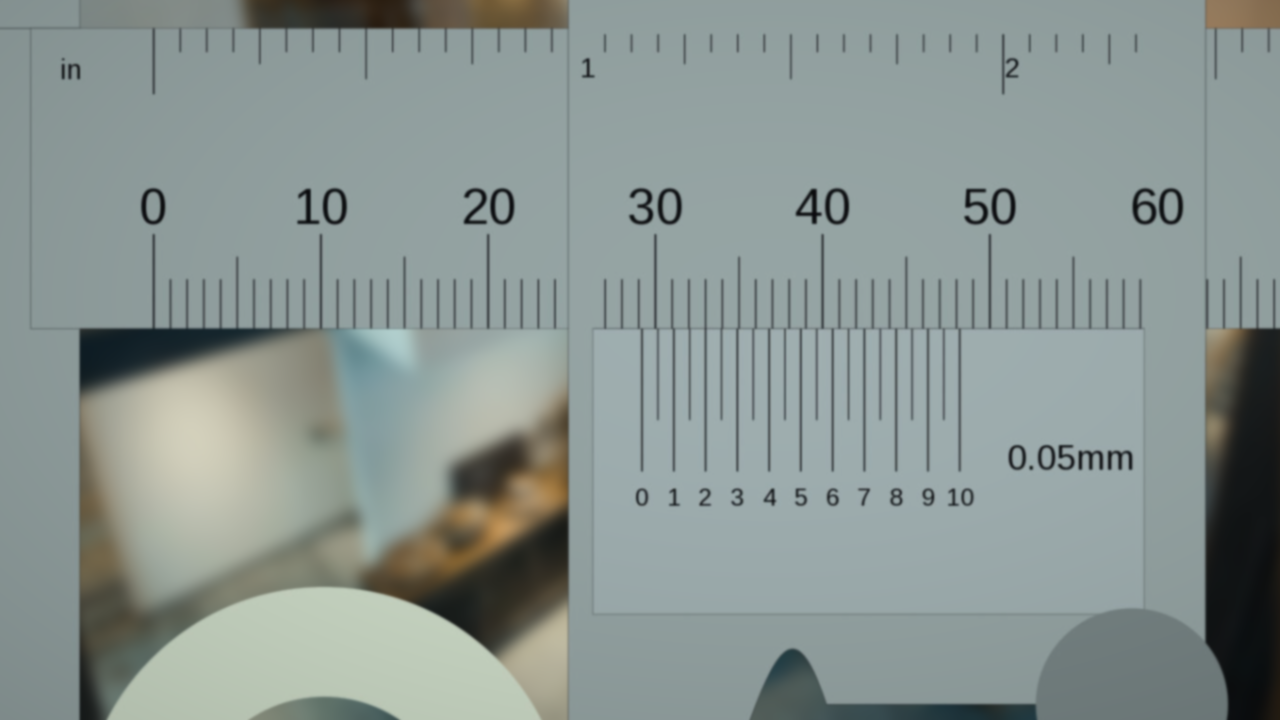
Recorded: 29.2 (mm)
